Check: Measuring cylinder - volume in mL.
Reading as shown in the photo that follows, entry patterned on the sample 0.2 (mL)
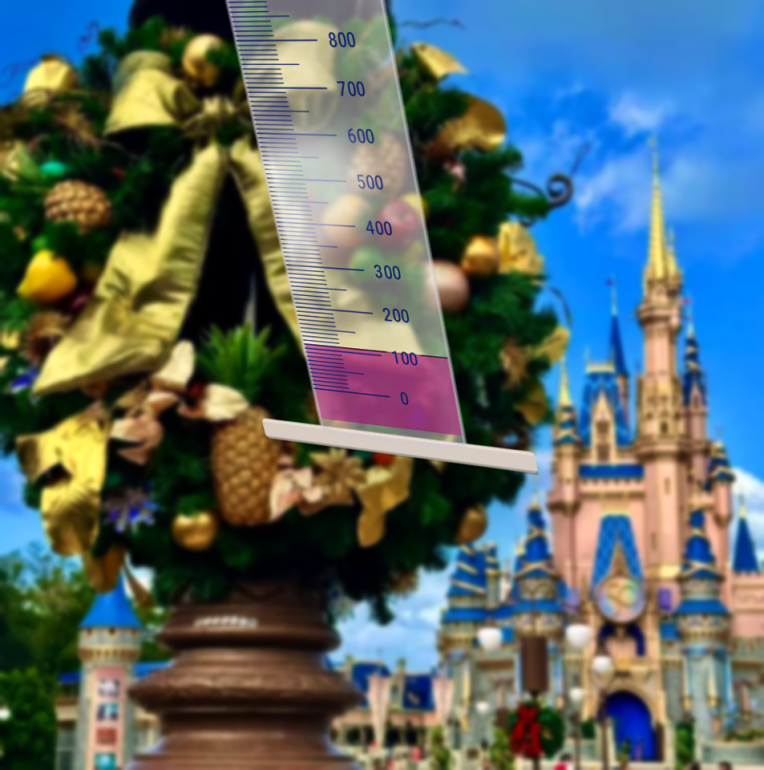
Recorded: 110 (mL)
